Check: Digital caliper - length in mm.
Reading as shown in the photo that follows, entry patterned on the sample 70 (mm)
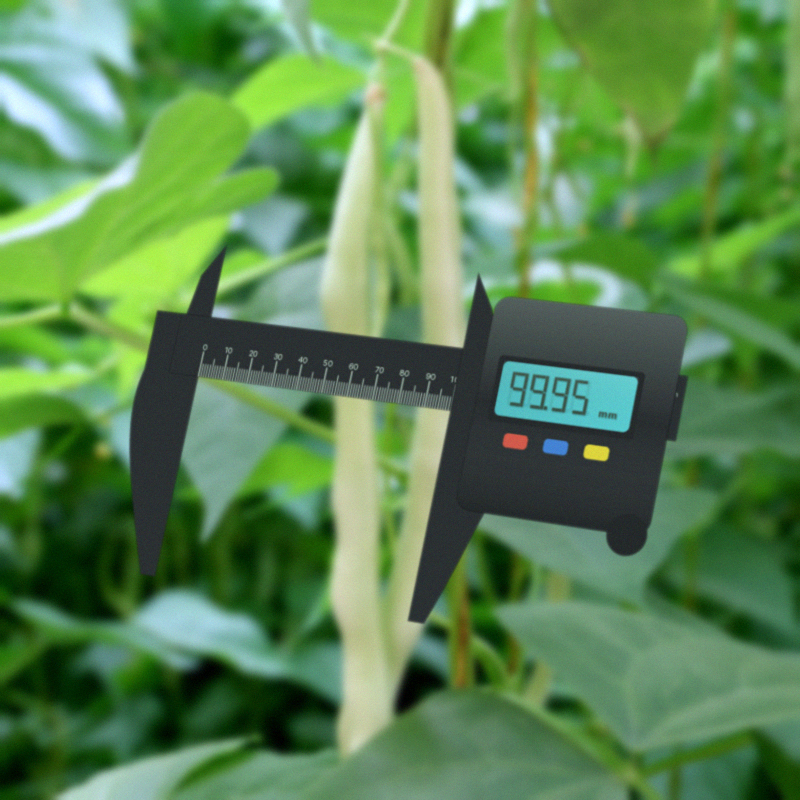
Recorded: 99.95 (mm)
